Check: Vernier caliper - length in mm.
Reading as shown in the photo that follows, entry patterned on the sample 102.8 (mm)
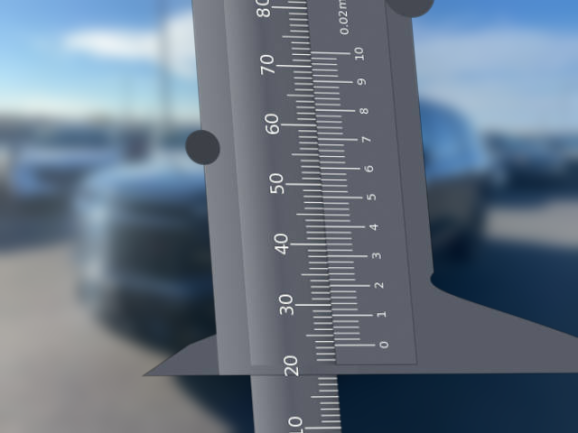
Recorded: 23.4 (mm)
